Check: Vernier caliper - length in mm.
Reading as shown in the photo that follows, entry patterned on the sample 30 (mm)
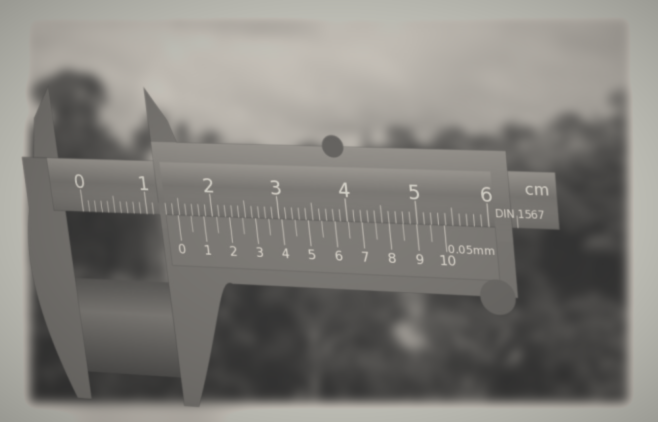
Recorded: 14.8 (mm)
